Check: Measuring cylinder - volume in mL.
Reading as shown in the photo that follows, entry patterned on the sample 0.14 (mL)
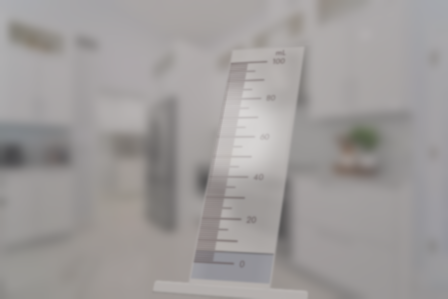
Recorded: 5 (mL)
